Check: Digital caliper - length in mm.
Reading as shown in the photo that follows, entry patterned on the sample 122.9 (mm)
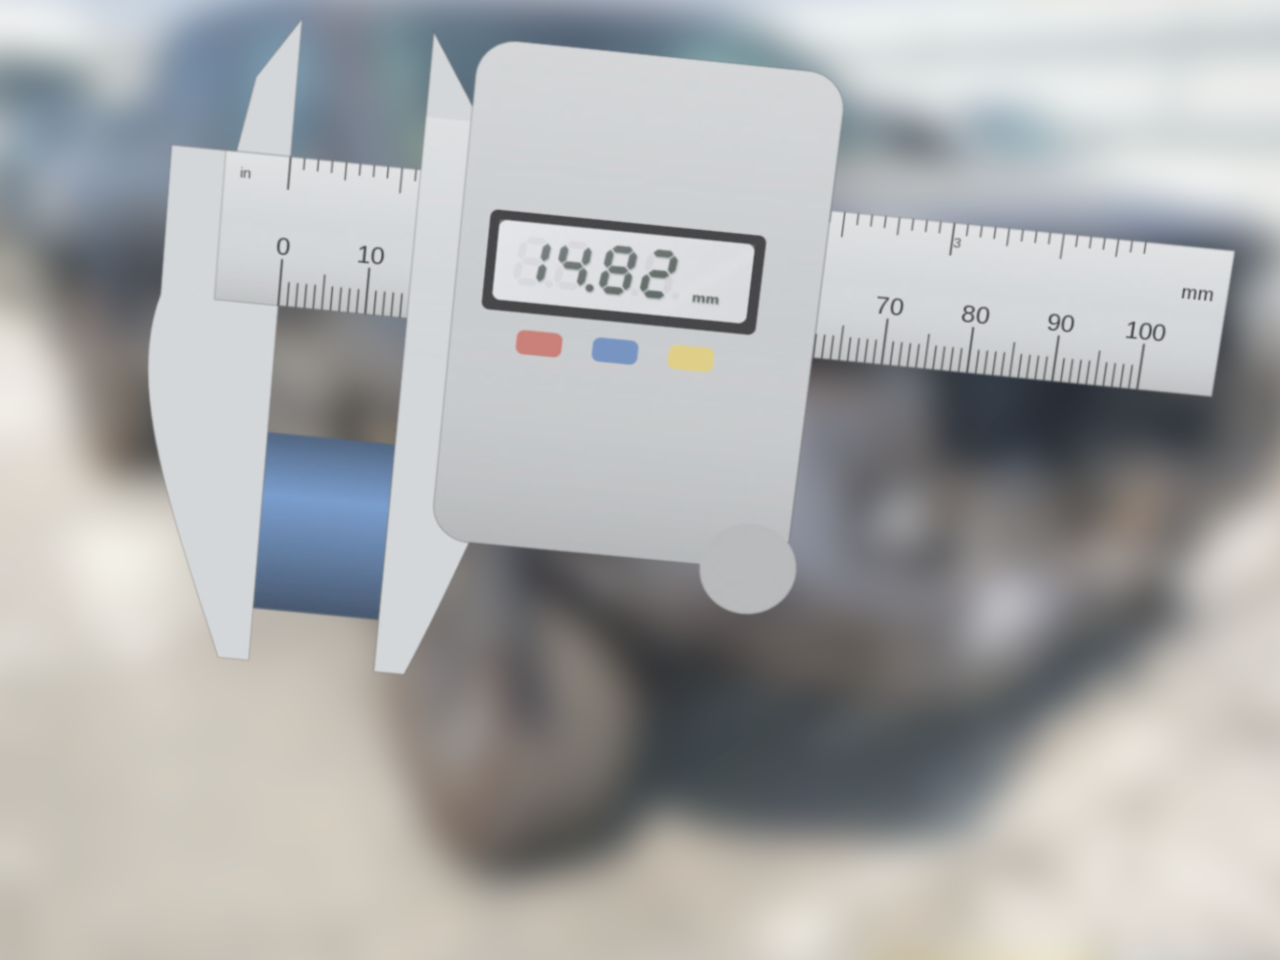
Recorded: 14.82 (mm)
